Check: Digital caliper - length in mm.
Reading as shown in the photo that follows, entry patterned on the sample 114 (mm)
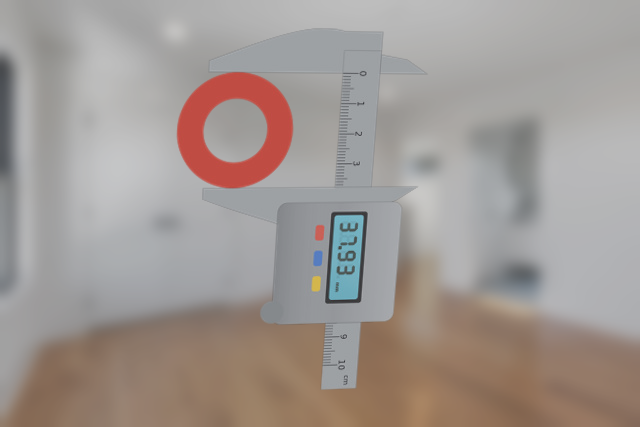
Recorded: 37.93 (mm)
